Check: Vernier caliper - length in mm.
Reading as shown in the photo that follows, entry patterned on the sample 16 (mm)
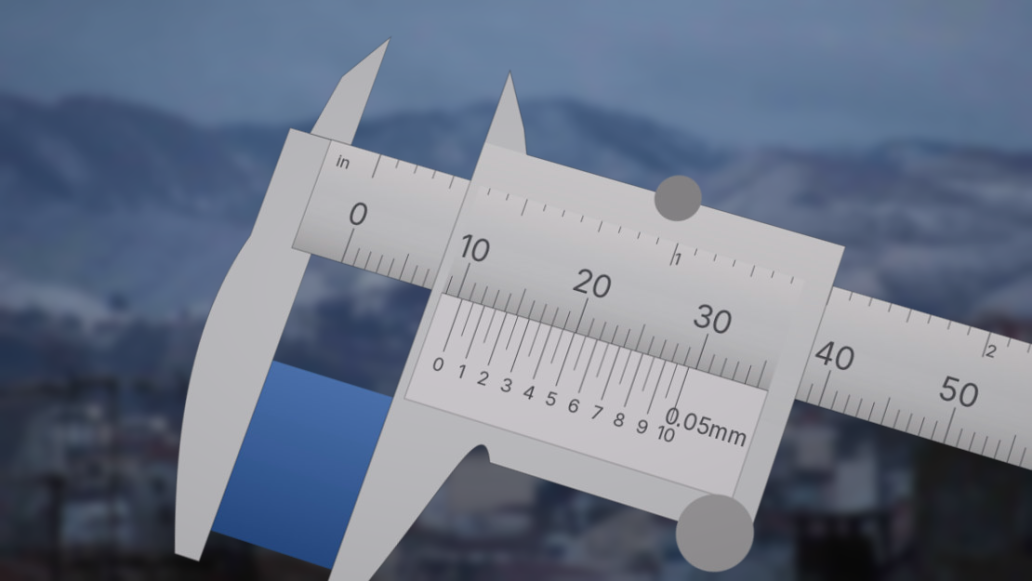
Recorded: 10.4 (mm)
